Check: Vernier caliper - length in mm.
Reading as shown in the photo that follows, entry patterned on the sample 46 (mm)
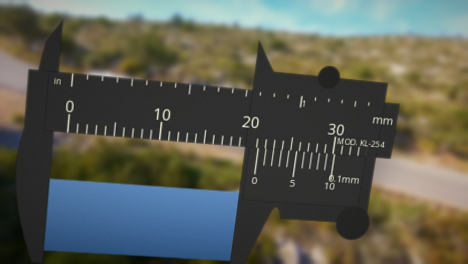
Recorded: 21.2 (mm)
